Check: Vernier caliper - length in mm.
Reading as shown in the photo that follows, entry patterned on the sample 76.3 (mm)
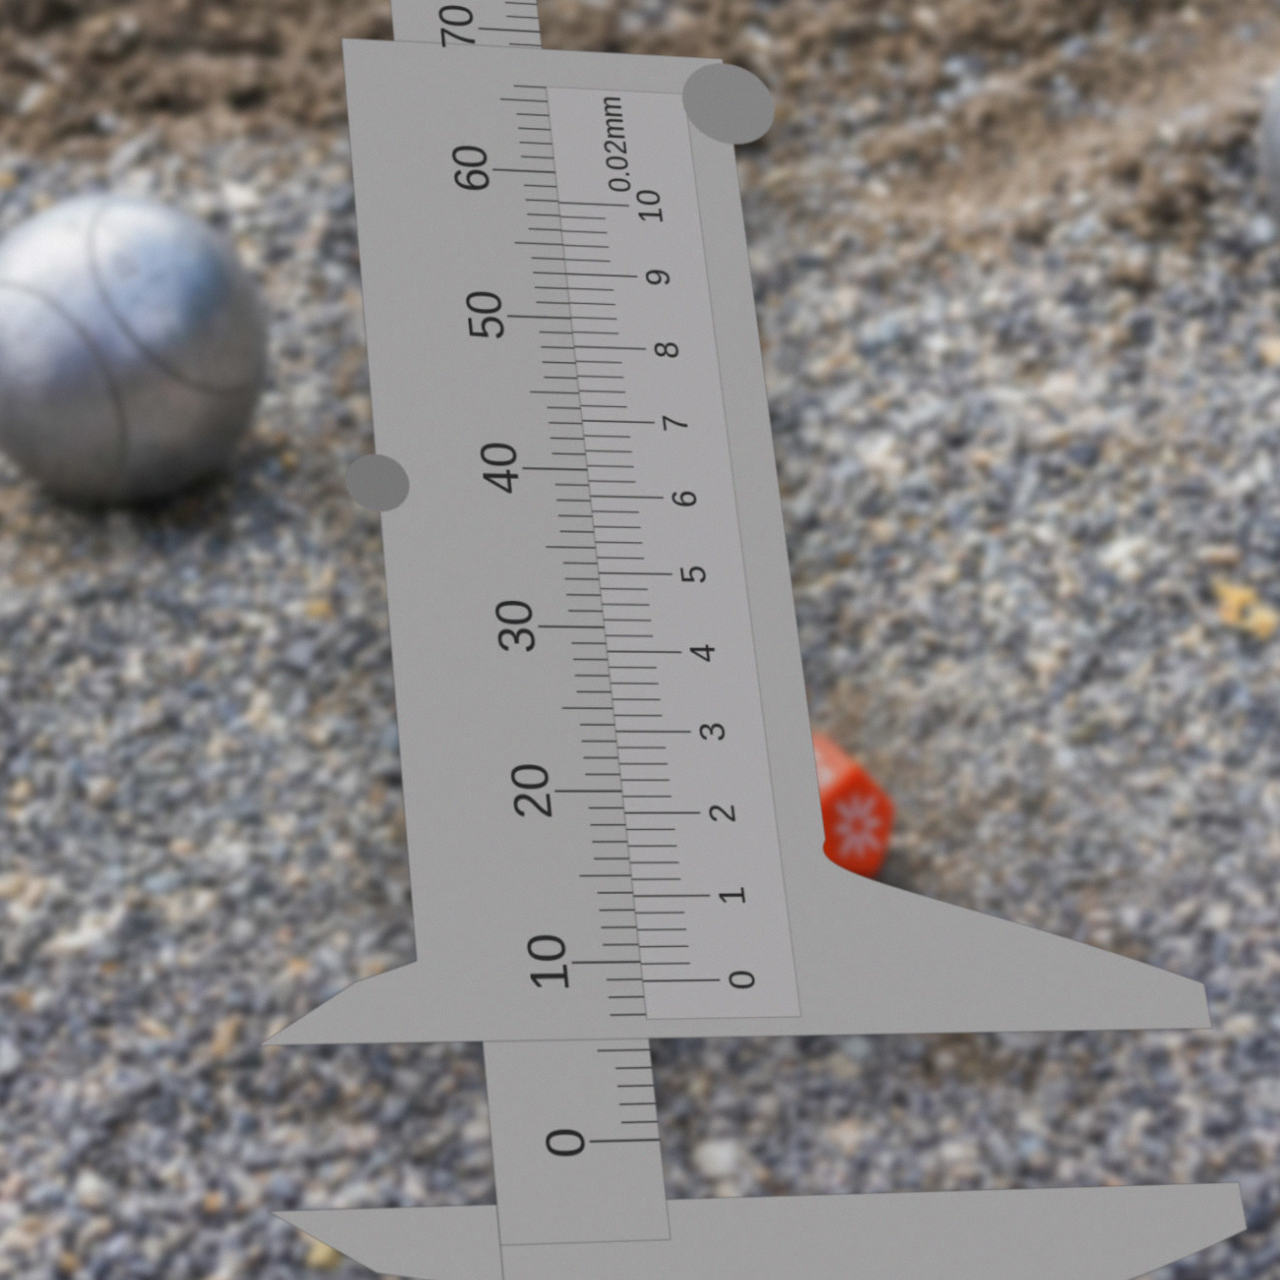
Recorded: 8.9 (mm)
